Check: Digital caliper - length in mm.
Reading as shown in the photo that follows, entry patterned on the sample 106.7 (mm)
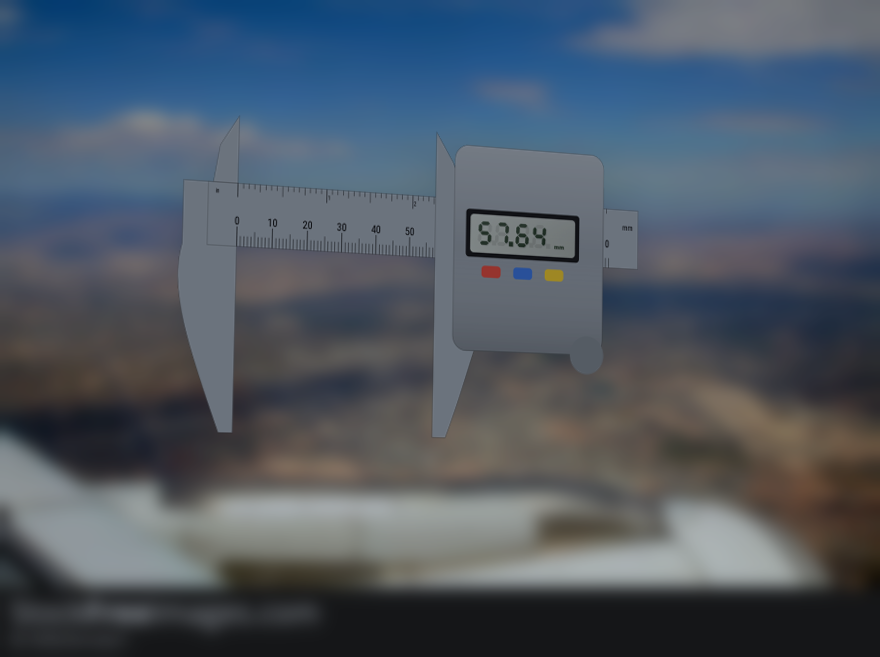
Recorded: 57.64 (mm)
